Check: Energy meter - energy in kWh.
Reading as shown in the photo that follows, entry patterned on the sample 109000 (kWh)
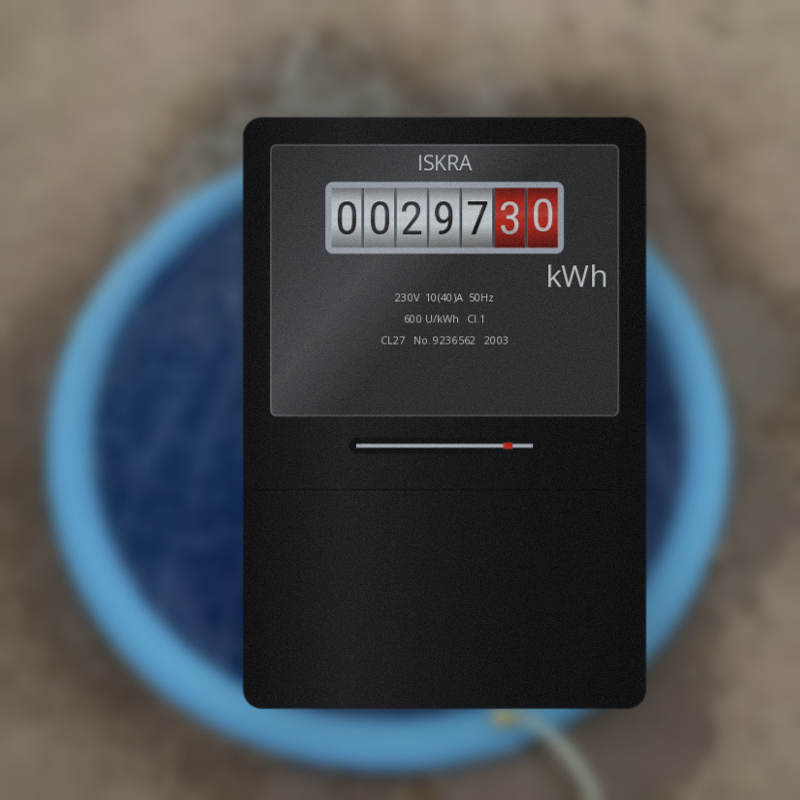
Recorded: 297.30 (kWh)
